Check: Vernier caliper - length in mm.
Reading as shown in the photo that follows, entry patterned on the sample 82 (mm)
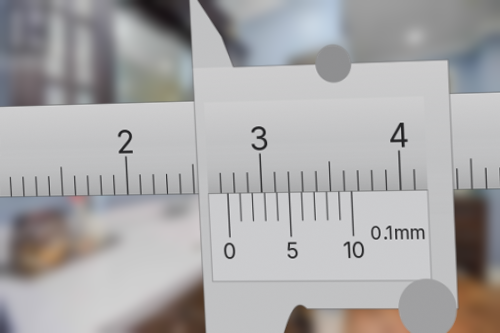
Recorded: 27.5 (mm)
